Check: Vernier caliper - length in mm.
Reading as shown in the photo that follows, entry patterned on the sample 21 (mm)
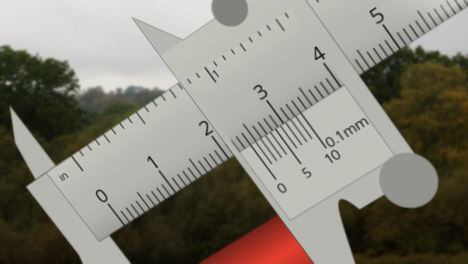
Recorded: 24.0 (mm)
